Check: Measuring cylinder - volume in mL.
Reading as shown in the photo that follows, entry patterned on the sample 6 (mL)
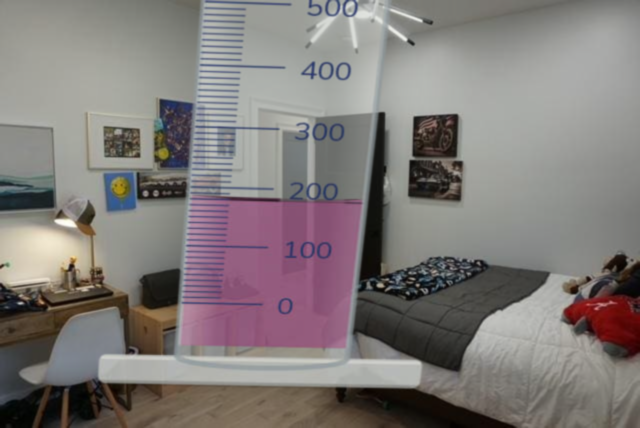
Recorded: 180 (mL)
